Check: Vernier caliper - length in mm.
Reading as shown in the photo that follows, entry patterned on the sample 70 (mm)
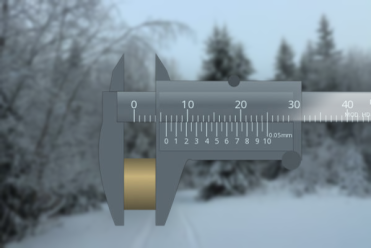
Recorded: 6.0 (mm)
